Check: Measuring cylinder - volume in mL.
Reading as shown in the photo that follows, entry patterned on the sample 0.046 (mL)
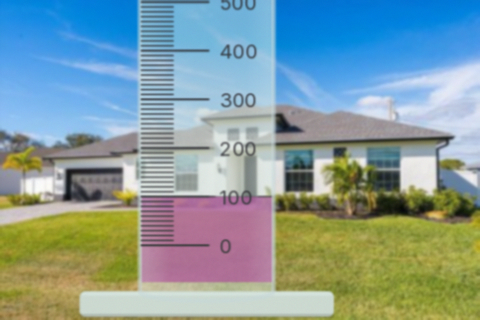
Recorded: 100 (mL)
